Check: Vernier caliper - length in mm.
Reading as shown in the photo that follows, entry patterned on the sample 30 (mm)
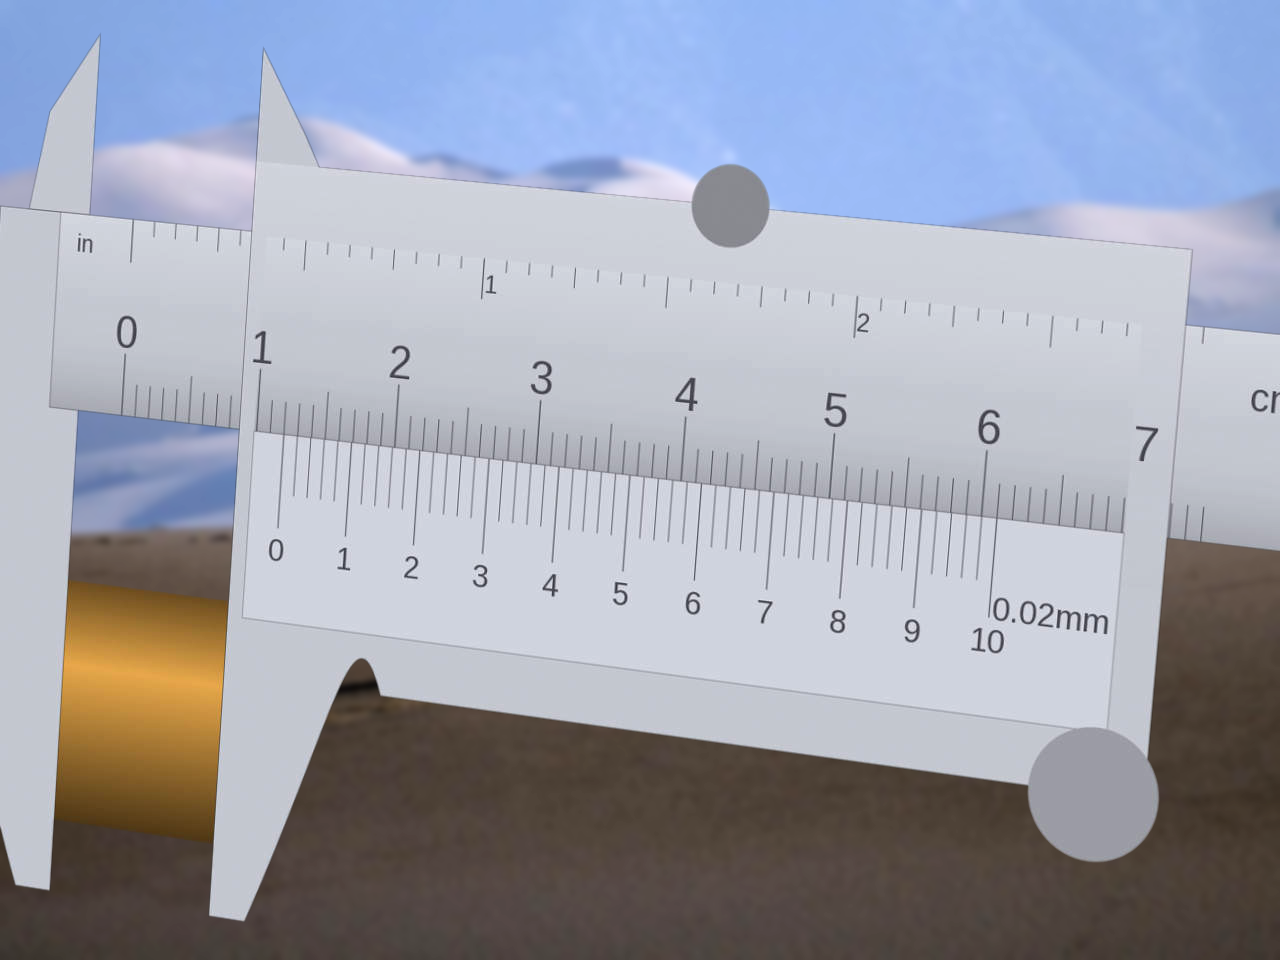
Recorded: 12.0 (mm)
